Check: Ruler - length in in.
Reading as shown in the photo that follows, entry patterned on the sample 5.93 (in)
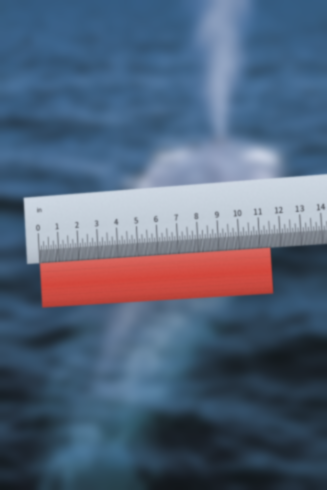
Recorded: 11.5 (in)
